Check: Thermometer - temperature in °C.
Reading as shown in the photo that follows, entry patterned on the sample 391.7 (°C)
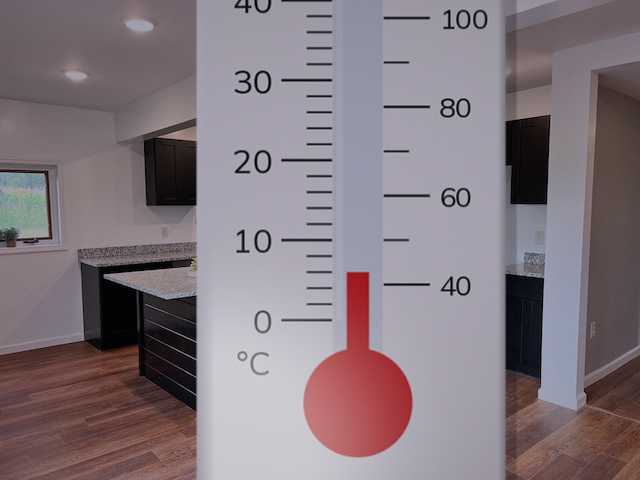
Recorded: 6 (°C)
